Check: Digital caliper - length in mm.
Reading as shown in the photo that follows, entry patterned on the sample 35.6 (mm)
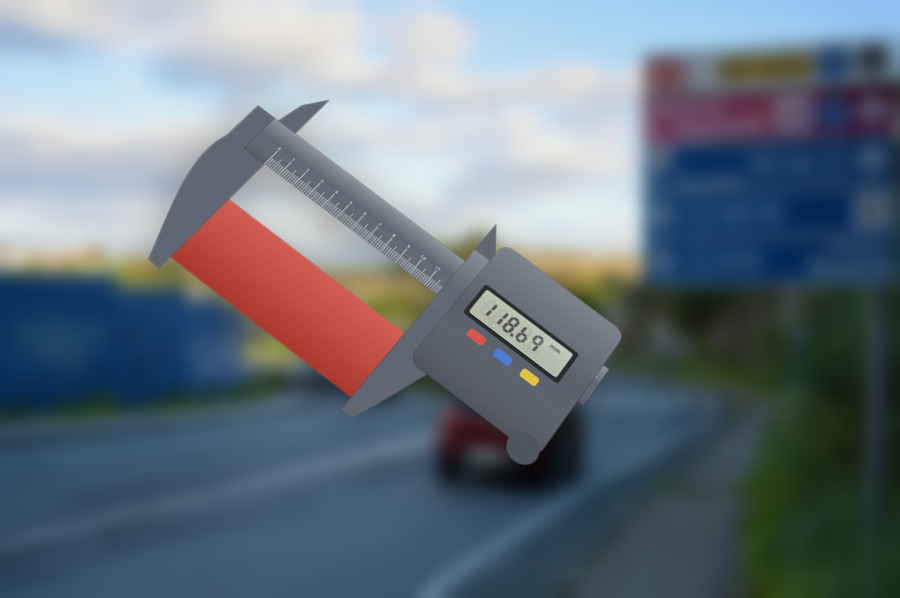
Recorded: 118.69 (mm)
